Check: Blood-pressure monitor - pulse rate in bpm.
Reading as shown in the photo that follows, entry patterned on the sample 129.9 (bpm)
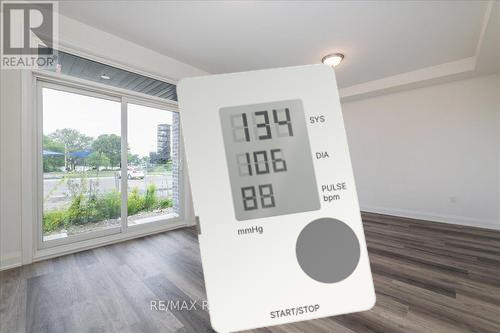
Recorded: 88 (bpm)
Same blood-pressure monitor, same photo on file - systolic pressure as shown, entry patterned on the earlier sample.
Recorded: 134 (mmHg)
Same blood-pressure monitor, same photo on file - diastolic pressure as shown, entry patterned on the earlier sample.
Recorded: 106 (mmHg)
